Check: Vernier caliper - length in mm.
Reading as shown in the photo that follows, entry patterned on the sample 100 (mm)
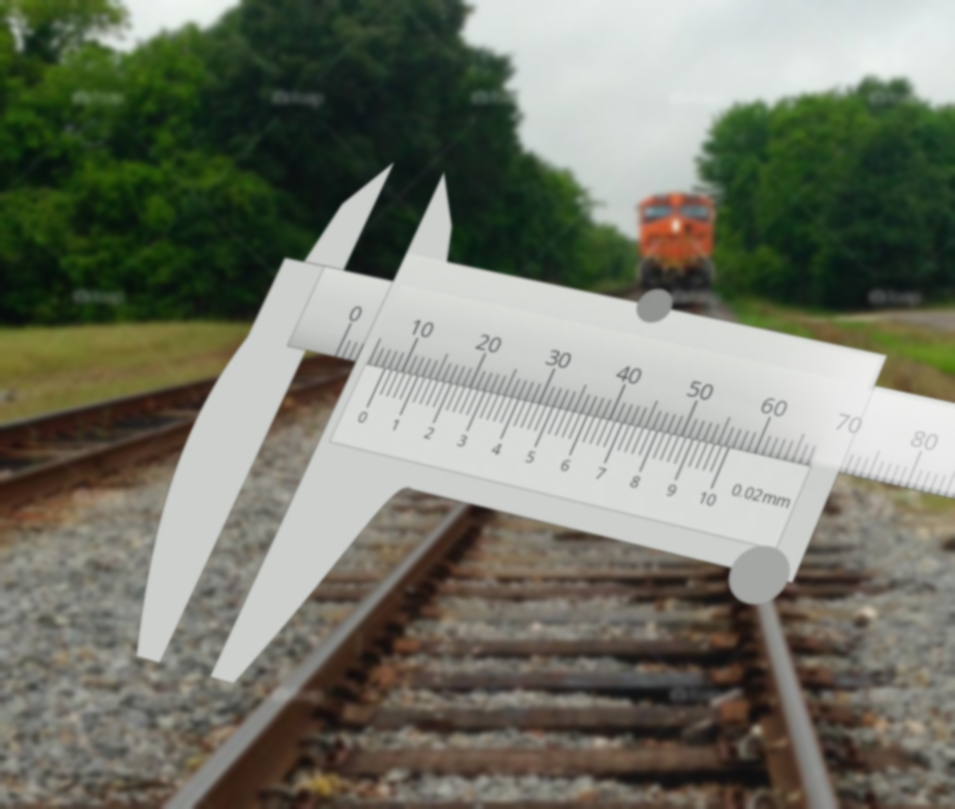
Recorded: 7.5 (mm)
